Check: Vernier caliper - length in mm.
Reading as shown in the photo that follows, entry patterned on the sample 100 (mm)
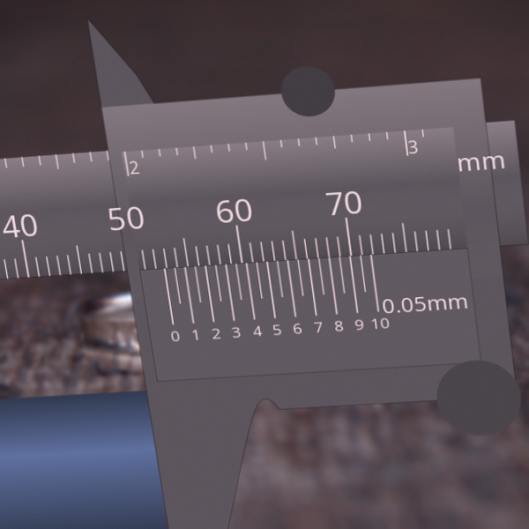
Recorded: 52.8 (mm)
